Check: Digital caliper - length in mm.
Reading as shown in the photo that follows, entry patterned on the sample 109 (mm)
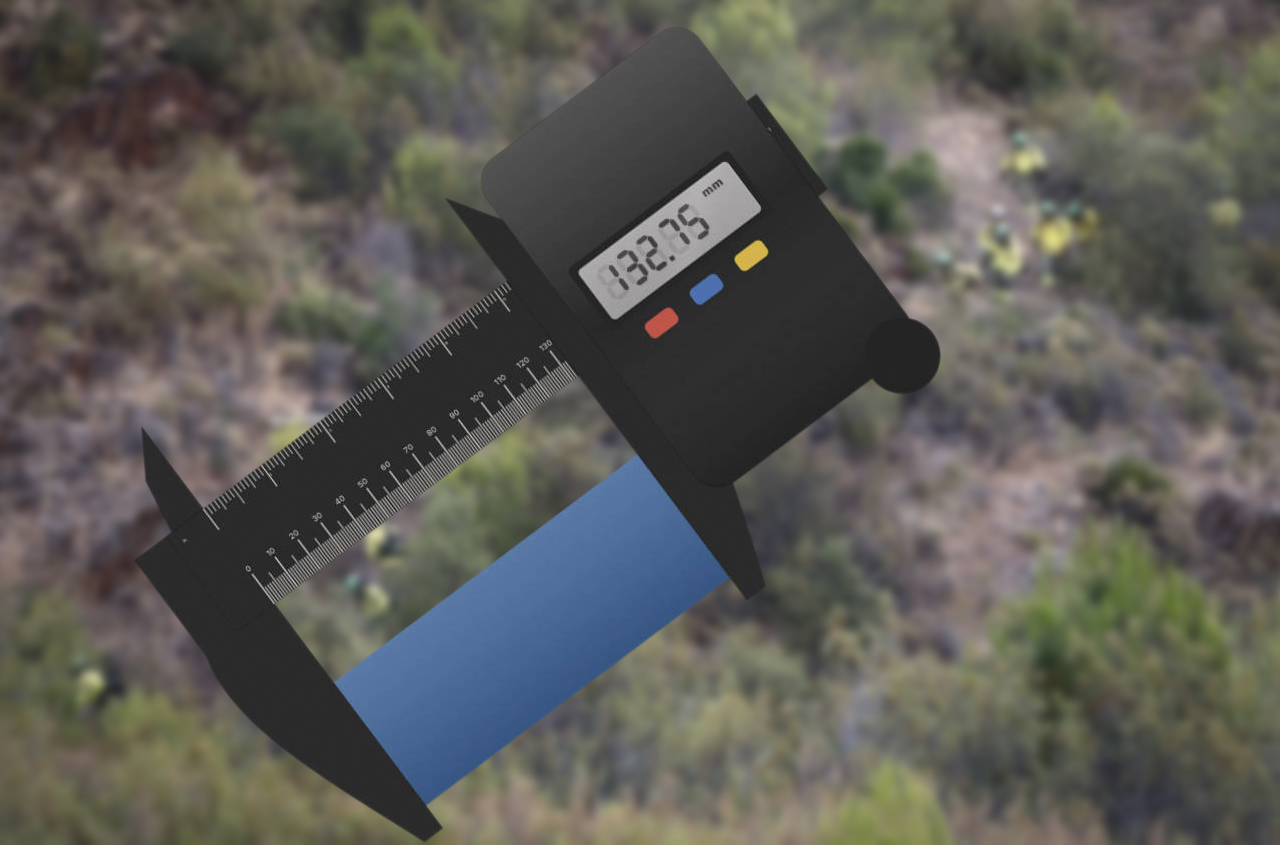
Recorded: 132.75 (mm)
